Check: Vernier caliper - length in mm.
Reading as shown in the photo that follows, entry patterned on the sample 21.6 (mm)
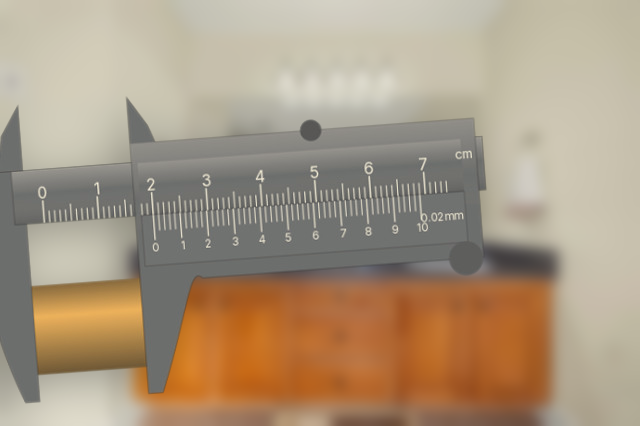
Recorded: 20.0 (mm)
